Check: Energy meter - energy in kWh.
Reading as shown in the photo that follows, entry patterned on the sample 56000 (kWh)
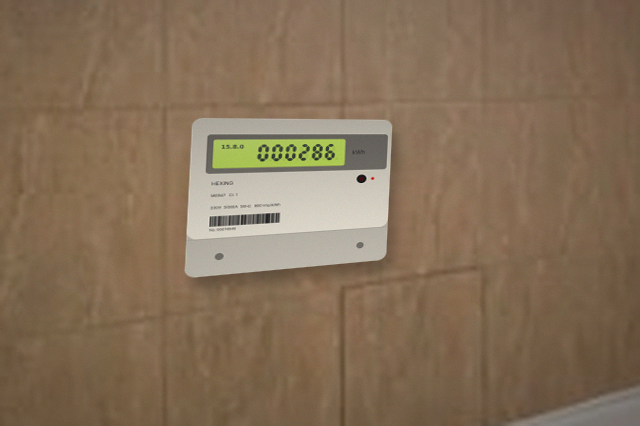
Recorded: 286 (kWh)
